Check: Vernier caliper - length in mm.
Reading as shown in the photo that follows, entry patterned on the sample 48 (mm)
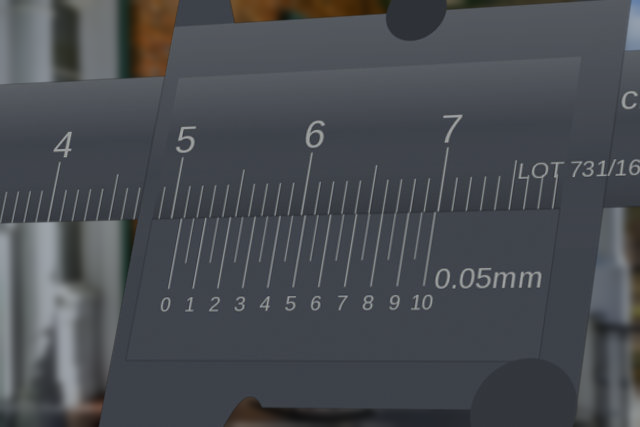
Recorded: 50.8 (mm)
